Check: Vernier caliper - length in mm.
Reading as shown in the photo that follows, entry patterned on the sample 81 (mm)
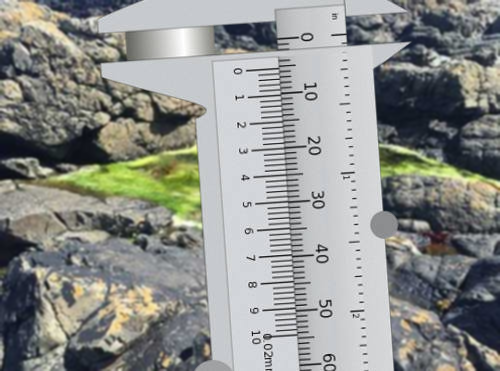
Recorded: 5.4 (mm)
